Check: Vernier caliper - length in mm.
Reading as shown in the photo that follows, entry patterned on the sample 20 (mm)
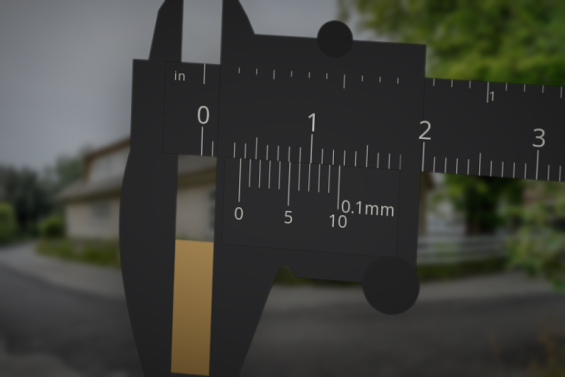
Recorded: 3.6 (mm)
